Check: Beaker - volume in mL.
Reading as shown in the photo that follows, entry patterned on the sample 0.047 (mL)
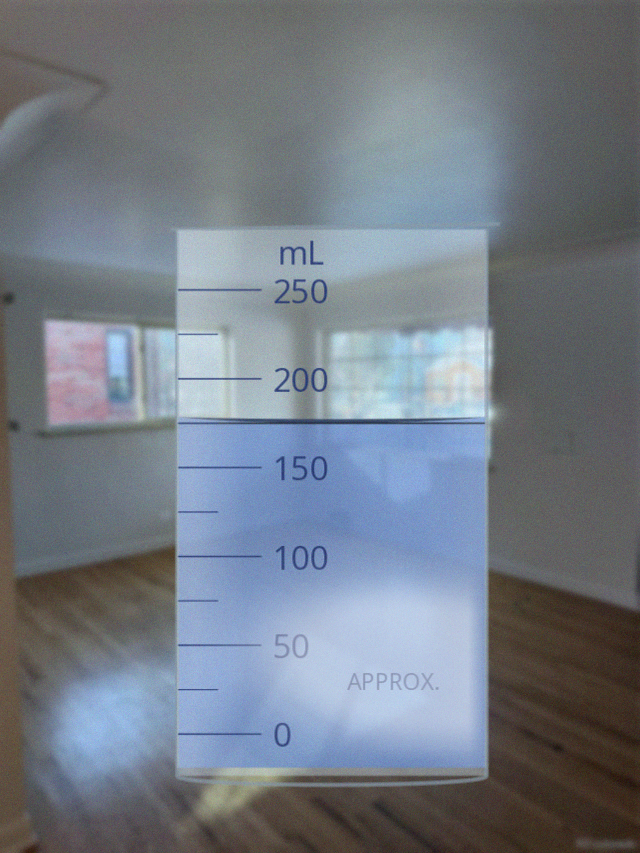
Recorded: 175 (mL)
